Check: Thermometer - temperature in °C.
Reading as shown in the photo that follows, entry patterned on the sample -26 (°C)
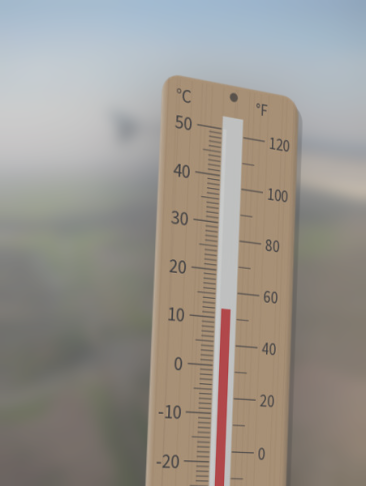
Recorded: 12 (°C)
